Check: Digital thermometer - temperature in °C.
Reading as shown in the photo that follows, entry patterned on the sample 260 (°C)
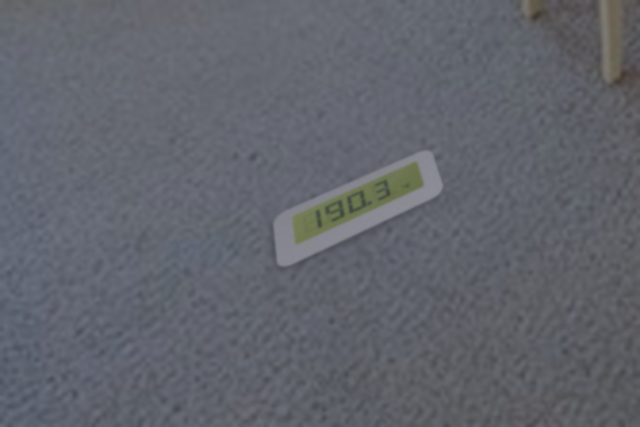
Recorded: 190.3 (°C)
